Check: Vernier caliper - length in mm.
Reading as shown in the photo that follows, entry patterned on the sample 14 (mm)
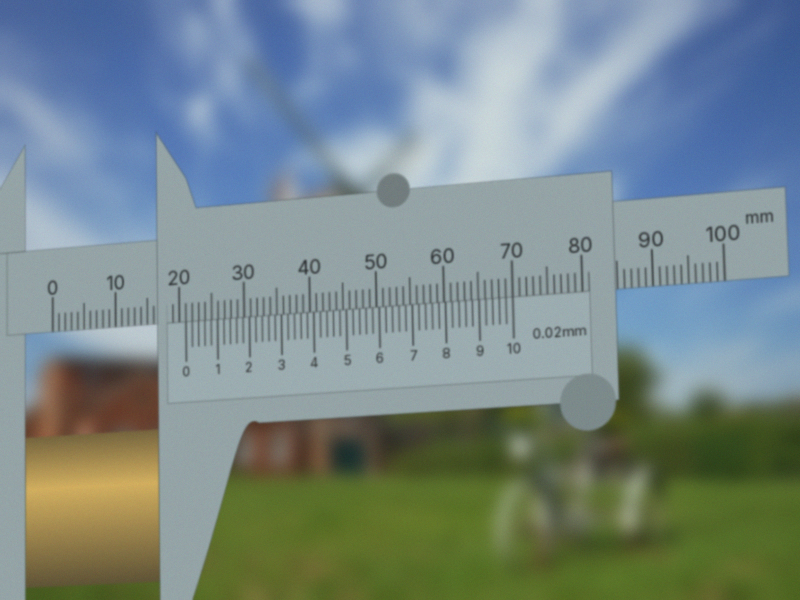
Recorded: 21.0 (mm)
